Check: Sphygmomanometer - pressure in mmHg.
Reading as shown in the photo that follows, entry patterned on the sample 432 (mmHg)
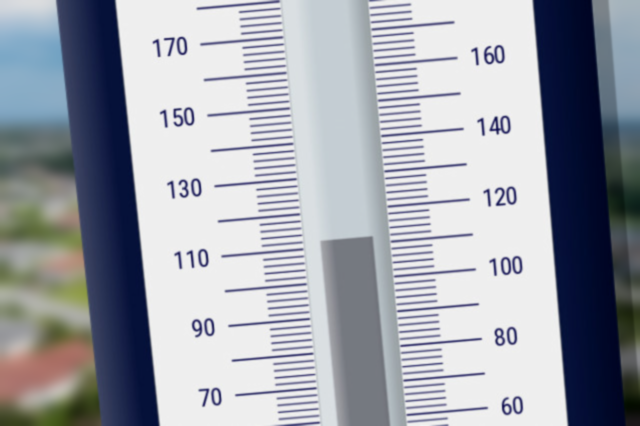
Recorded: 112 (mmHg)
